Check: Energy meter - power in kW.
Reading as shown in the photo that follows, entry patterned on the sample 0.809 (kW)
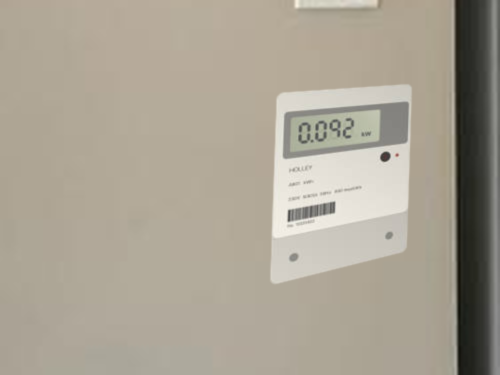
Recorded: 0.092 (kW)
